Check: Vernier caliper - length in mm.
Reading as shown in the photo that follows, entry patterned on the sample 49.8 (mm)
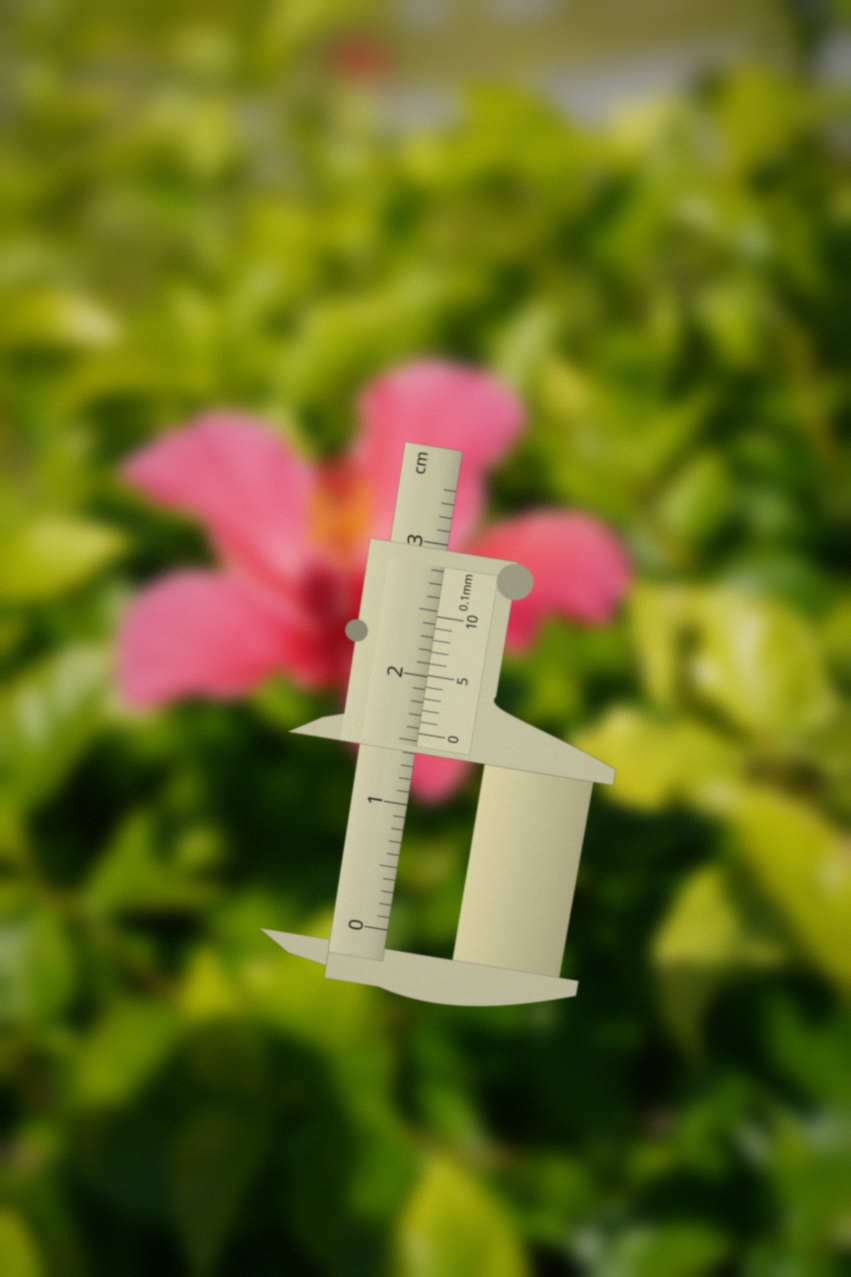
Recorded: 15.6 (mm)
